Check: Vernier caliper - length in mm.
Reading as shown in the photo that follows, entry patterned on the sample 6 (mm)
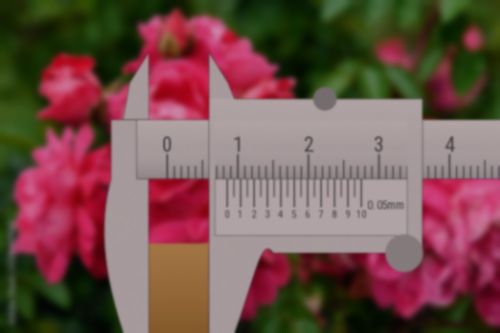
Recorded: 8.5 (mm)
